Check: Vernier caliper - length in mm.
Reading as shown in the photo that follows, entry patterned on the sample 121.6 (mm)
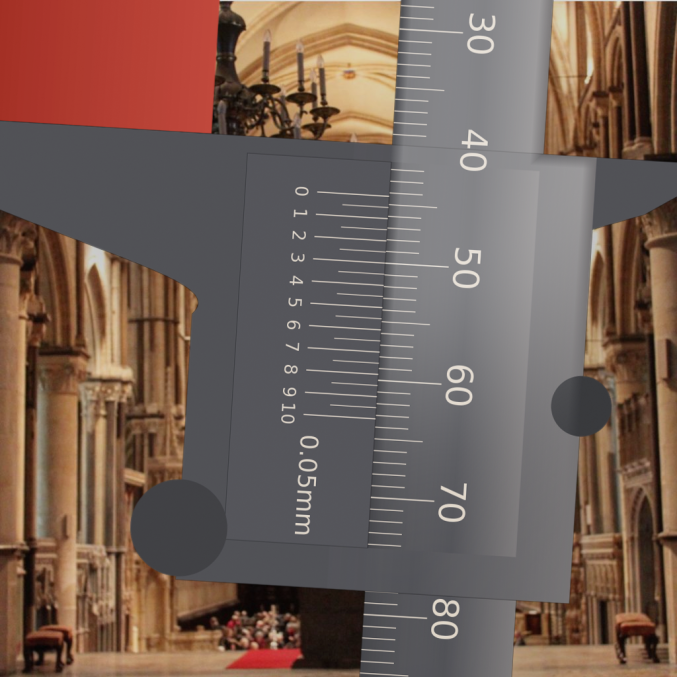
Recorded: 44.3 (mm)
